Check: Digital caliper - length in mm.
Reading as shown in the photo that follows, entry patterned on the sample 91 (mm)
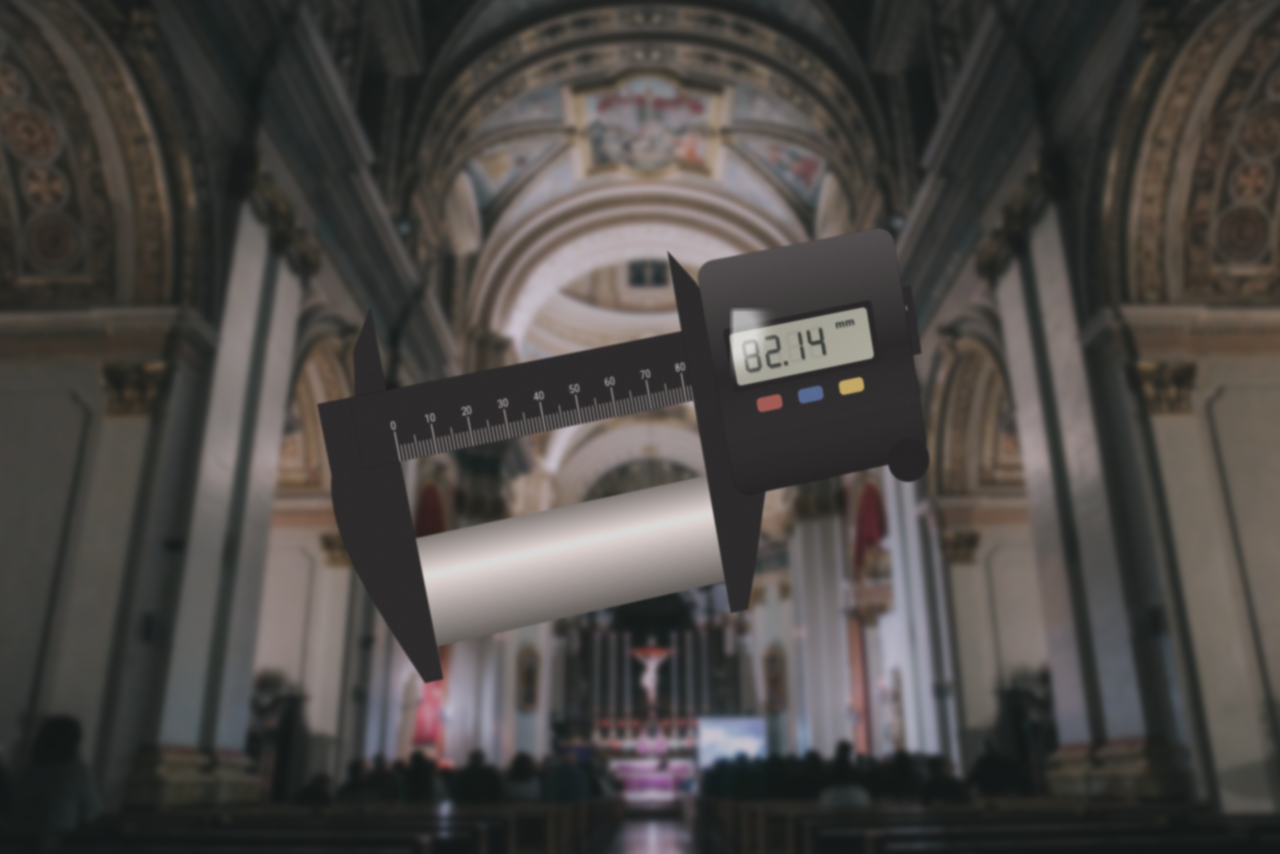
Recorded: 82.14 (mm)
